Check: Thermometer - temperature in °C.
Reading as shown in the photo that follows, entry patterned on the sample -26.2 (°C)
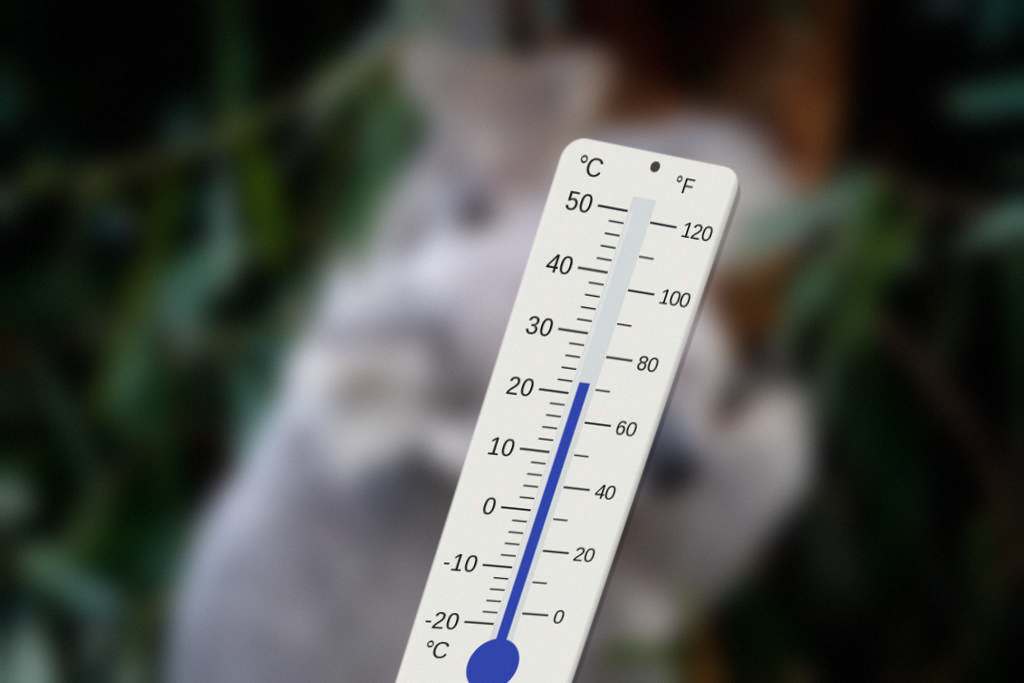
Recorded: 22 (°C)
